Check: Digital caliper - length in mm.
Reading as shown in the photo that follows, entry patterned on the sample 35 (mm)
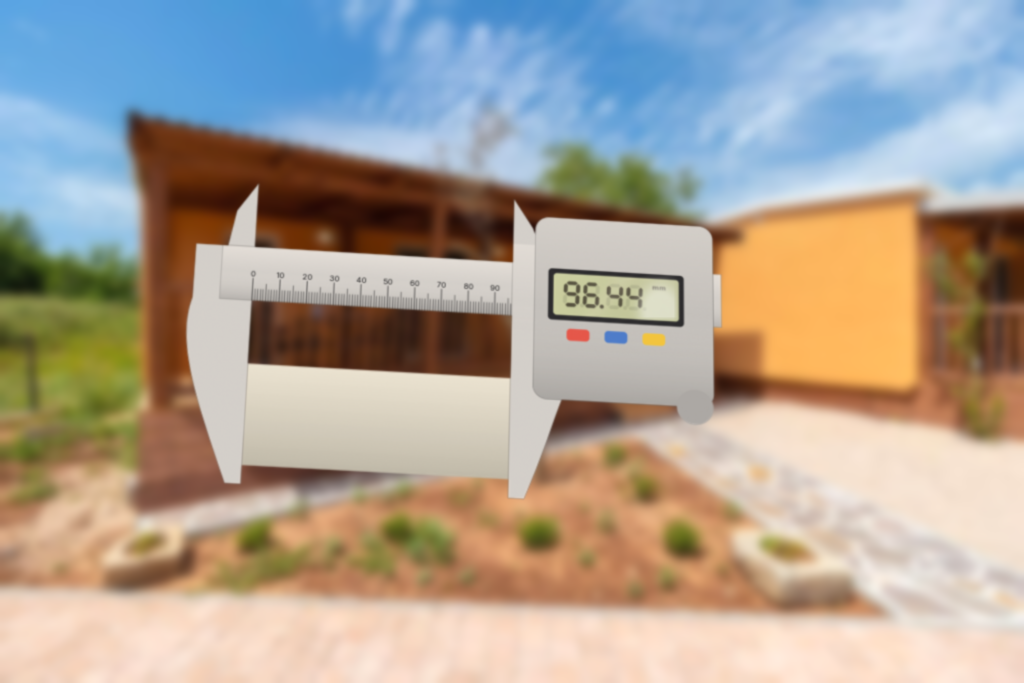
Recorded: 96.44 (mm)
